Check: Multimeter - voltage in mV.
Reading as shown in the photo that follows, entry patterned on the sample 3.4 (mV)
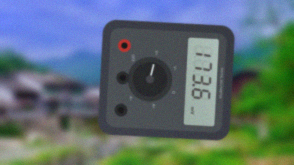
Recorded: 173.6 (mV)
